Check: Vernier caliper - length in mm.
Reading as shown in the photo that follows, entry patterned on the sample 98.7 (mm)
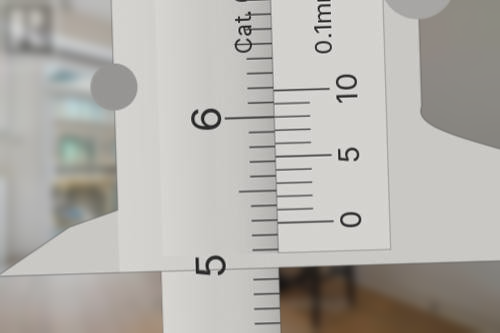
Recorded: 52.8 (mm)
